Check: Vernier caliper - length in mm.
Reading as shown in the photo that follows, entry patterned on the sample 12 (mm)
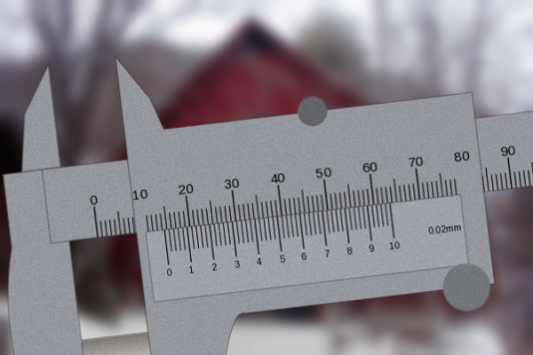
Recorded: 14.5 (mm)
